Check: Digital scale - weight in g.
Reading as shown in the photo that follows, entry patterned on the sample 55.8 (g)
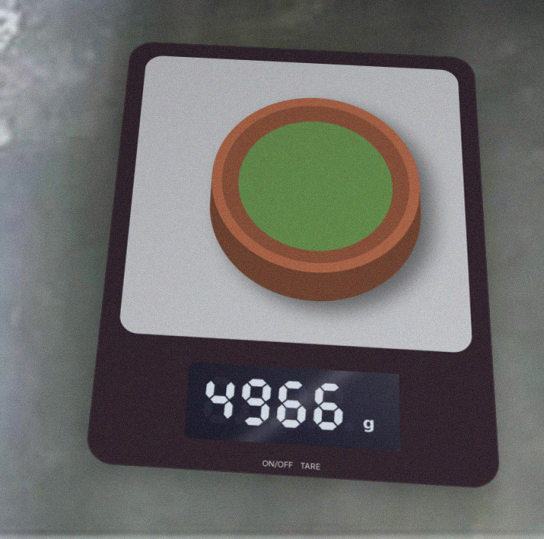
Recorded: 4966 (g)
